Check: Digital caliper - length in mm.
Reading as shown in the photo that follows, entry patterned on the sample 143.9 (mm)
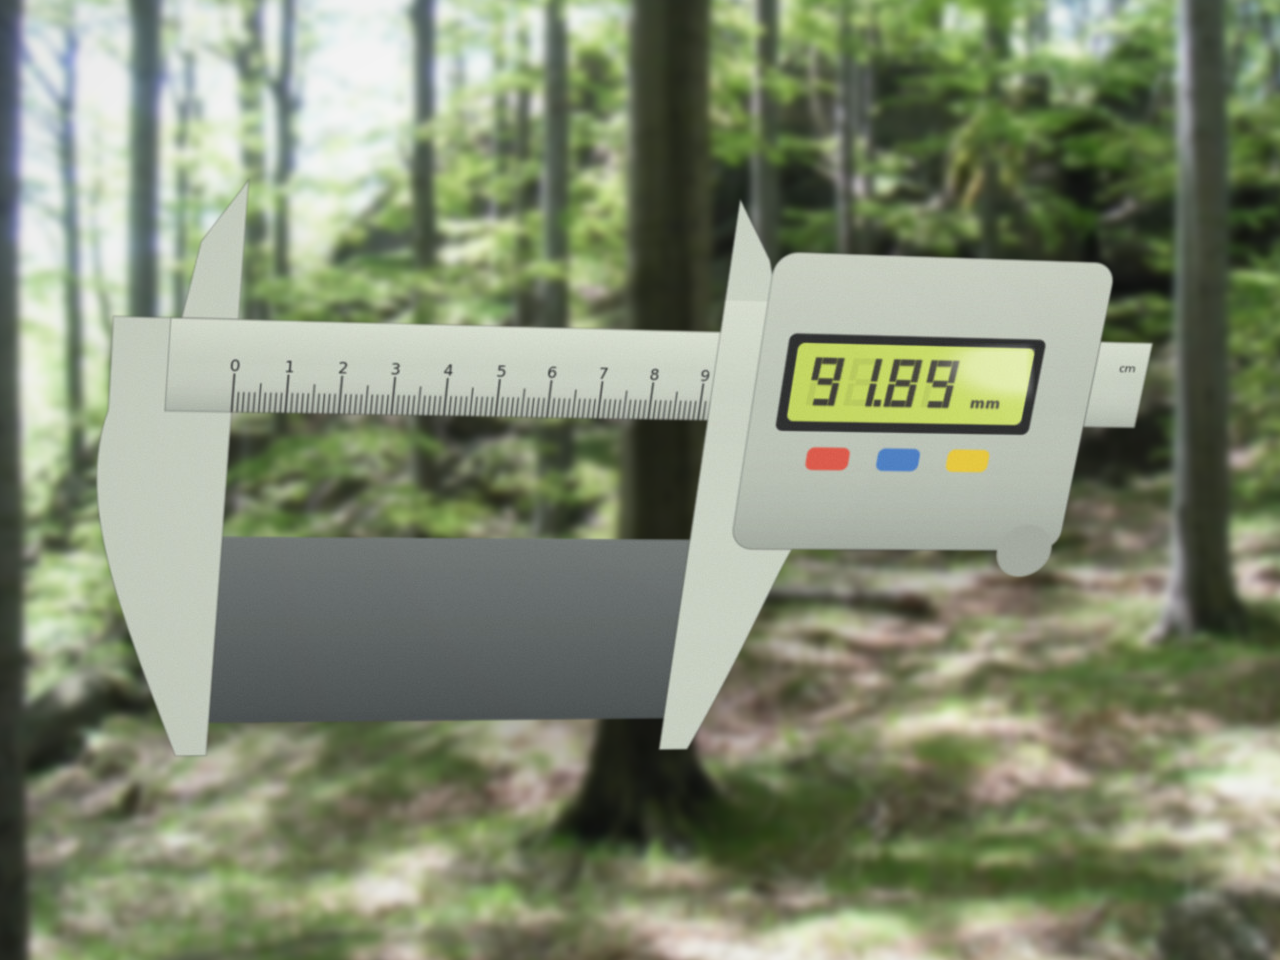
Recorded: 91.89 (mm)
